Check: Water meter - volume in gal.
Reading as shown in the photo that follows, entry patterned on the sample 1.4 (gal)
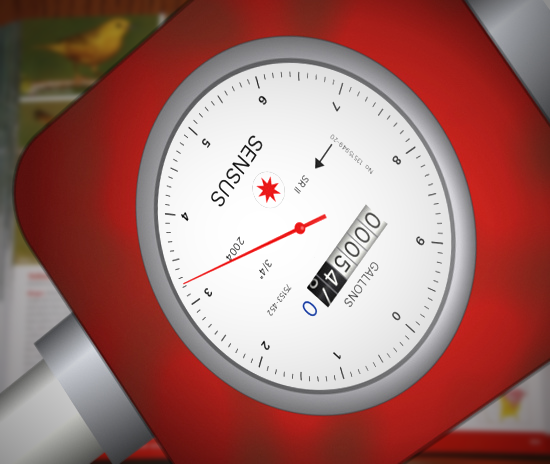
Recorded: 5473.2 (gal)
